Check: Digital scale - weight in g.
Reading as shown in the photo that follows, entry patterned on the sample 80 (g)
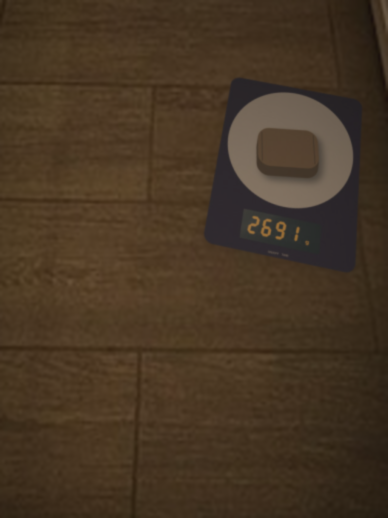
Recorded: 2691 (g)
